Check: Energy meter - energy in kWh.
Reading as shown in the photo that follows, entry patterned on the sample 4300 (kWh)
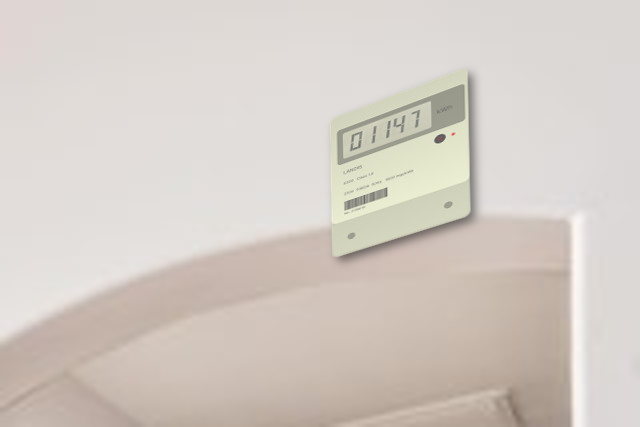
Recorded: 1147 (kWh)
